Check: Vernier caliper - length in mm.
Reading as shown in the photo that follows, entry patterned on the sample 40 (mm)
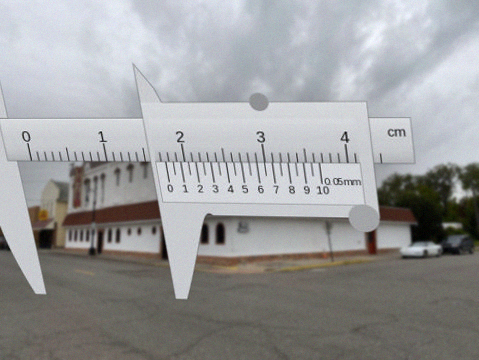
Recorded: 17.6 (mm)
